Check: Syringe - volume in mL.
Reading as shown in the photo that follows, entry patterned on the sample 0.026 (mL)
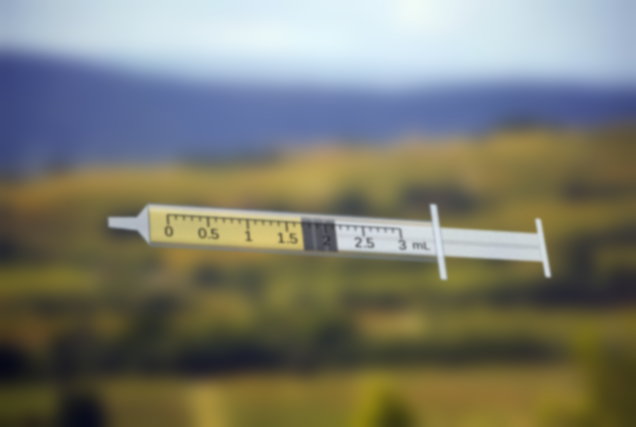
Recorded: 1.7 (mL)
